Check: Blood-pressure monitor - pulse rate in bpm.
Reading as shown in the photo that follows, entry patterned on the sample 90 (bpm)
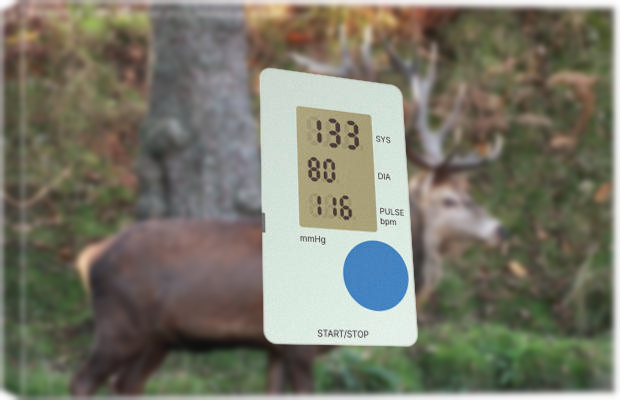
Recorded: 116 (bpm)
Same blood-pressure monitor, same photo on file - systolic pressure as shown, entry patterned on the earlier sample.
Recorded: 133 (mmHg)
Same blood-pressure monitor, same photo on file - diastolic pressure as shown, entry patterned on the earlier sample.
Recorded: 80 (mmHg)
